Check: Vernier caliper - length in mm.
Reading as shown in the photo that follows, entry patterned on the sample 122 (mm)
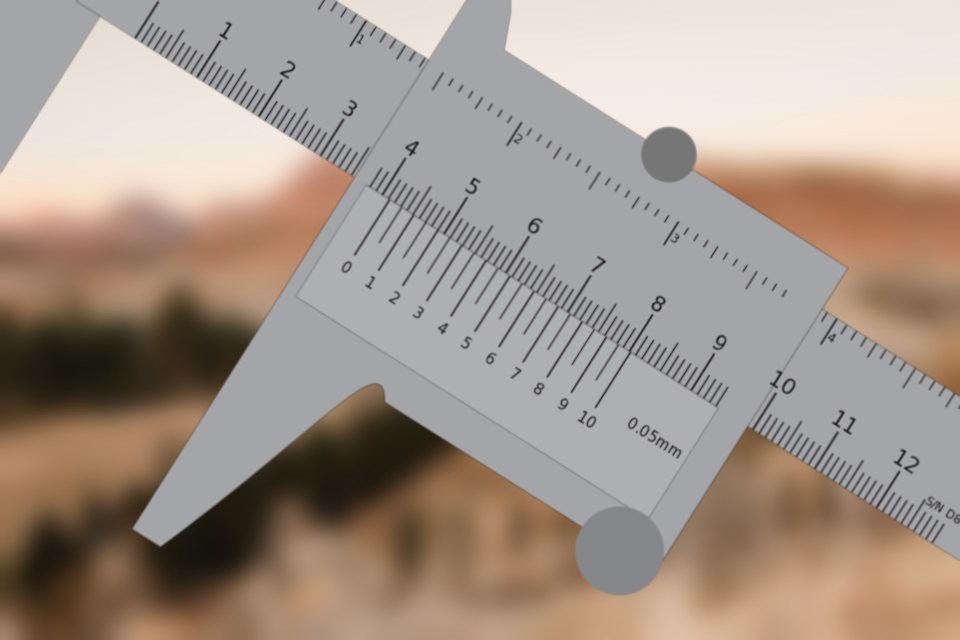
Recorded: 41.2 (mm)
